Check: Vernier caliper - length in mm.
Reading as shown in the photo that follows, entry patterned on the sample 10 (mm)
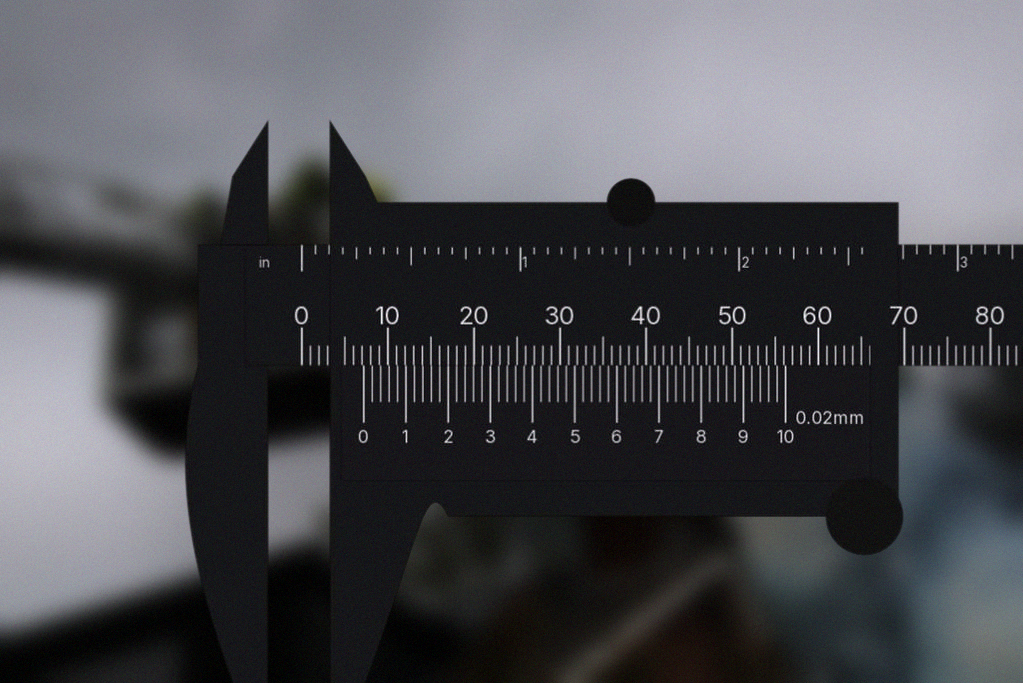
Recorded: 7.2 (mm)
